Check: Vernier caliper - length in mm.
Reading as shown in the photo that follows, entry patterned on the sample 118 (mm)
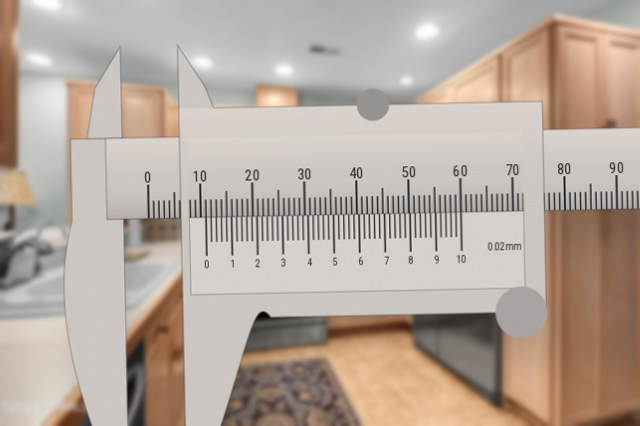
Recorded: 11.0 (mm)
